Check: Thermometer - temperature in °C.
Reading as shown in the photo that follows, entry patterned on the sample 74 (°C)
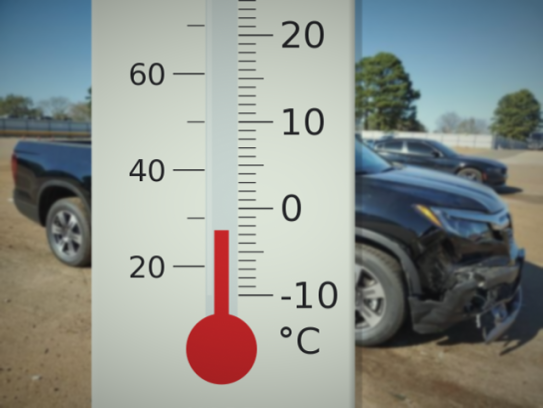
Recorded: -2.5 (°C)
